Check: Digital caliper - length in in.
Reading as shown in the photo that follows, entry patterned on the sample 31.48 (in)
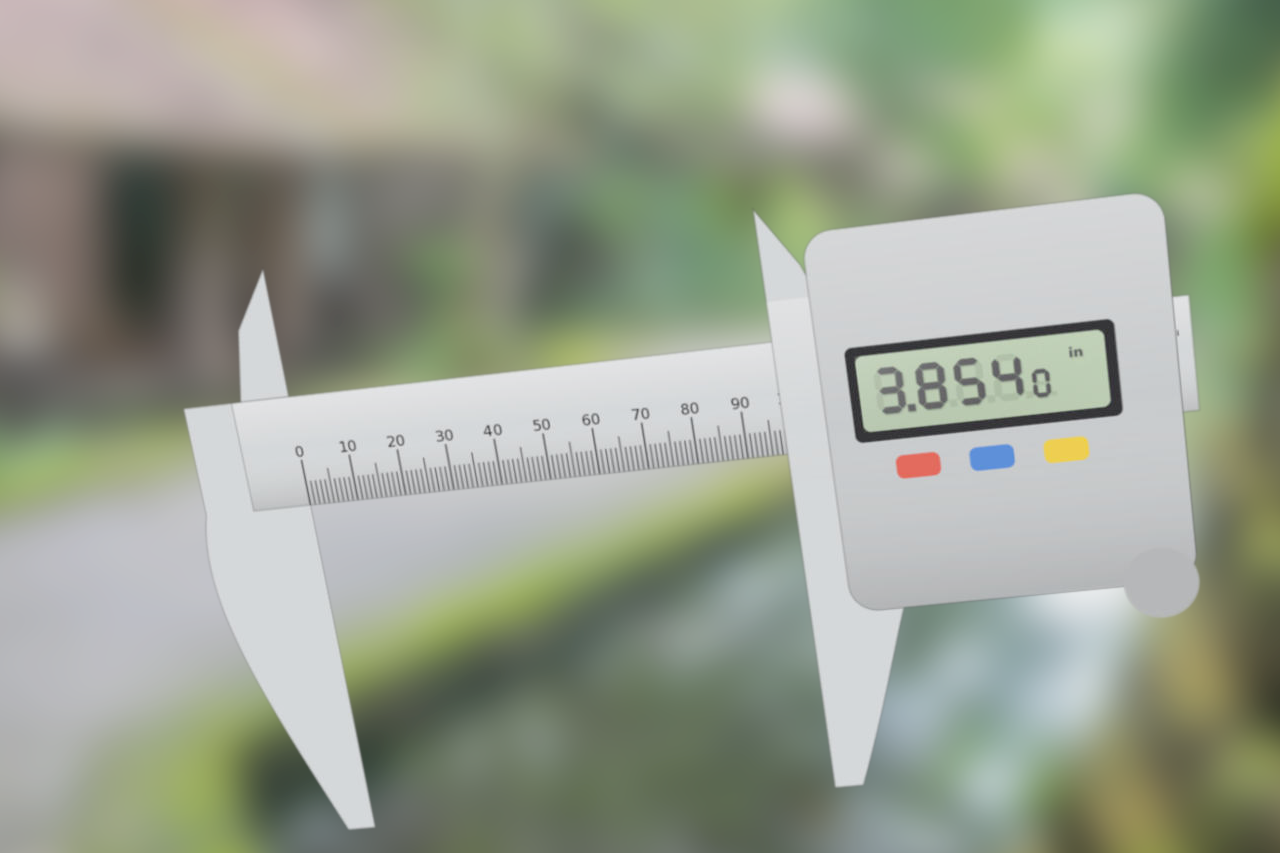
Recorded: 3.8540 (in)
